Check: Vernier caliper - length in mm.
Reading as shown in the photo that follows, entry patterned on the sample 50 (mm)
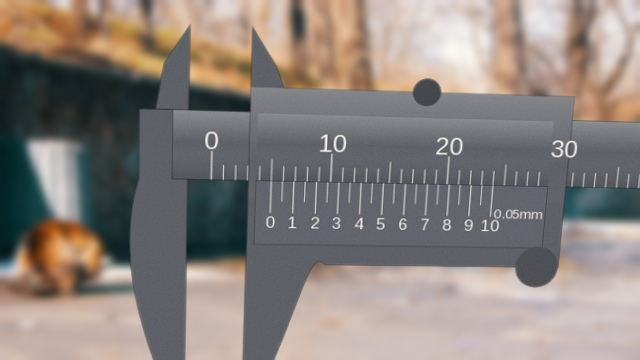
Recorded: 5.0 (mm)
